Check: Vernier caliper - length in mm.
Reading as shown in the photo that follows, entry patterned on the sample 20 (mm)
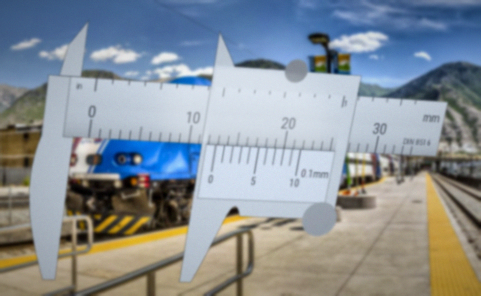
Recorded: 12.8 (mm)
